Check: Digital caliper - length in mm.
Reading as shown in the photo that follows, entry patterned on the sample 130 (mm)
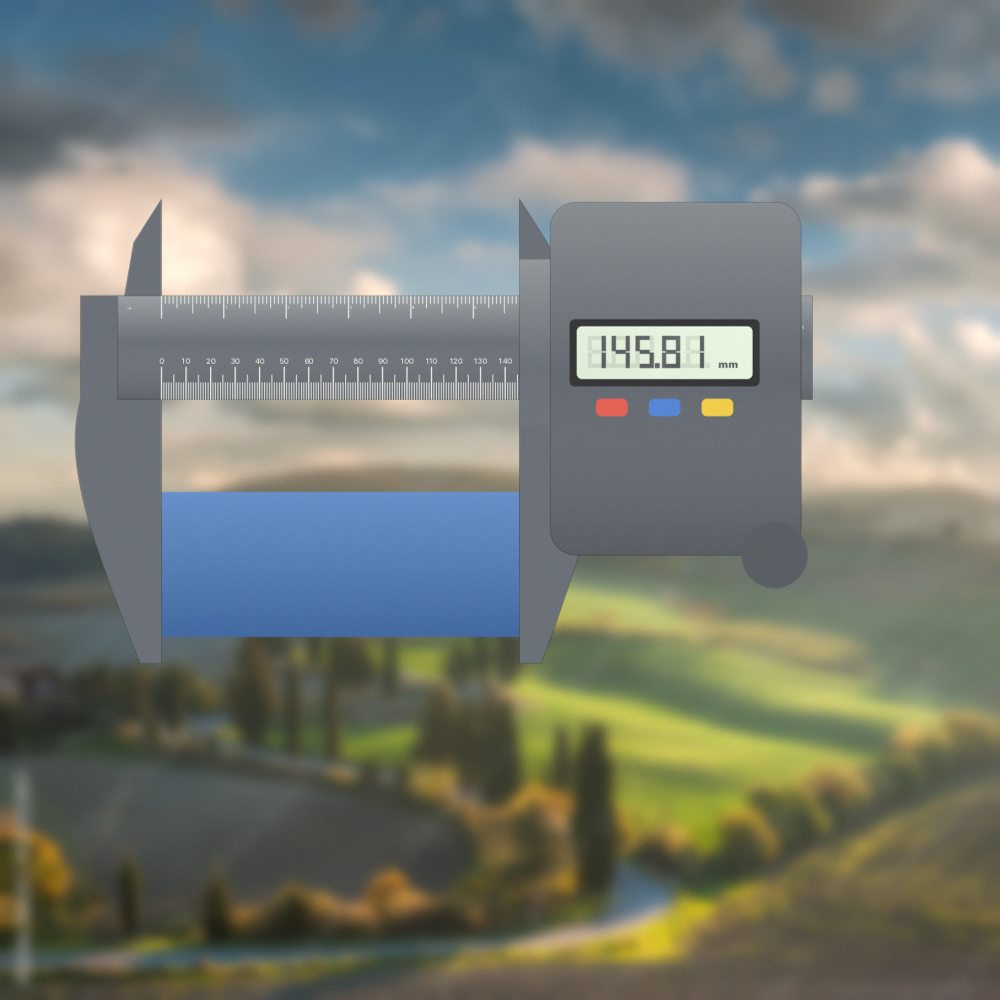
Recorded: 145.81 (mm)
